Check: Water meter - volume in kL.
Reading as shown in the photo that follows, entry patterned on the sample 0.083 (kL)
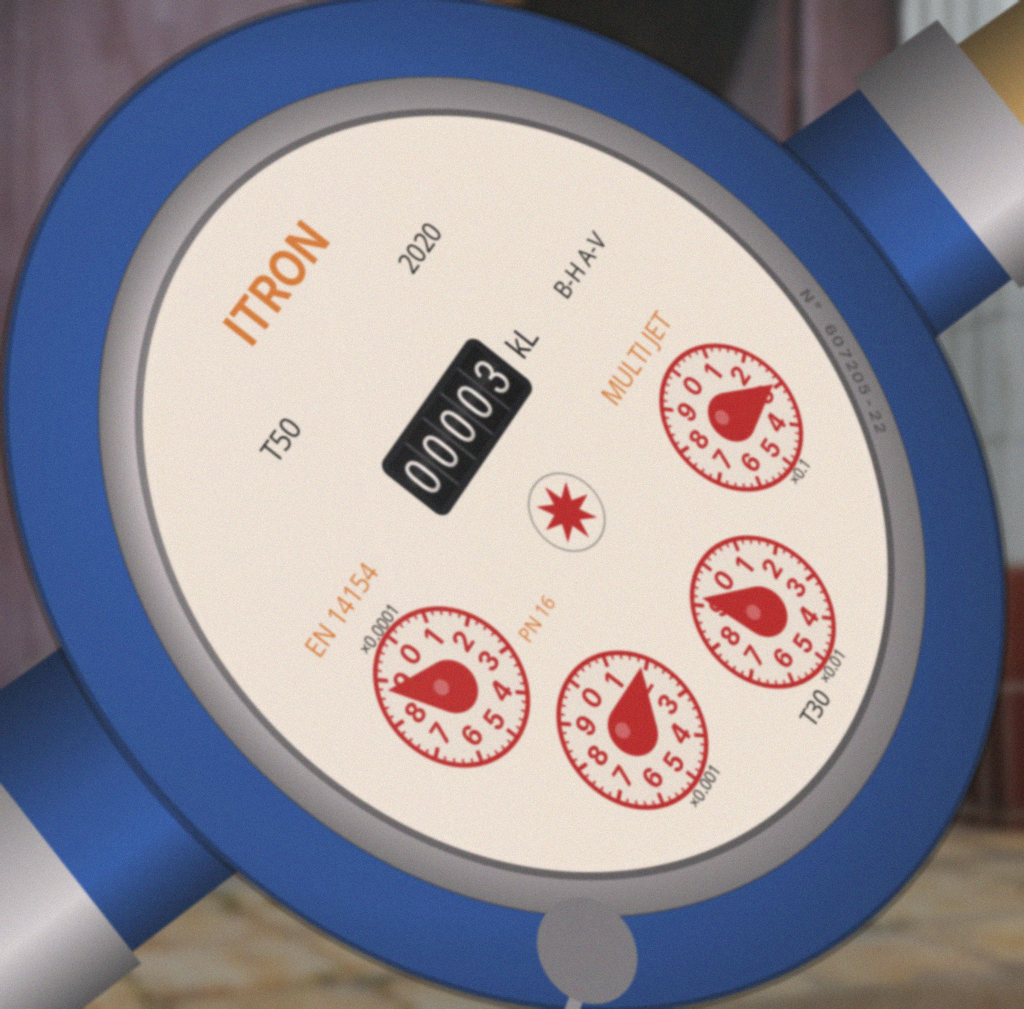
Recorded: 3.2918 (kL)
